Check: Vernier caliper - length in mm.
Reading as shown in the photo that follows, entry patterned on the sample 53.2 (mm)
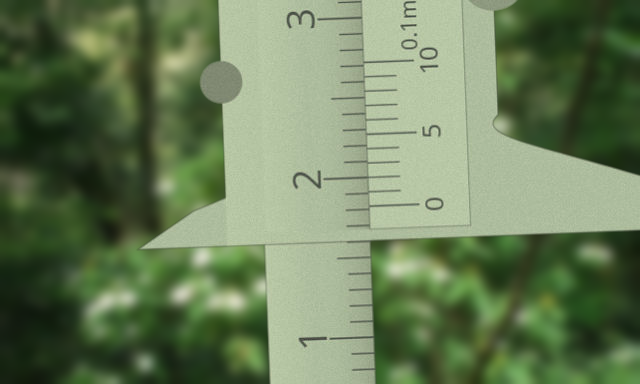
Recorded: 18.2 (mm)
